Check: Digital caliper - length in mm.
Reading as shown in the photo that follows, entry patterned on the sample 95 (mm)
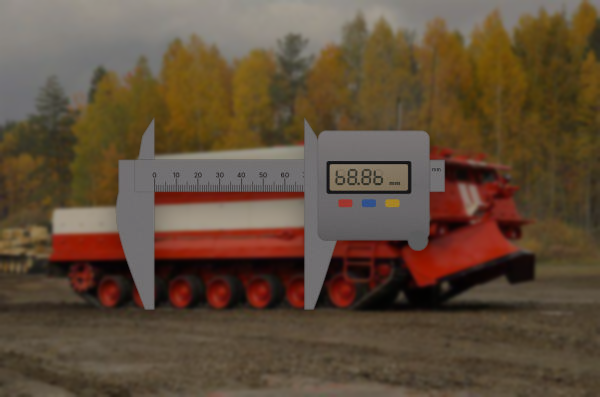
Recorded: 68.86 (mm)
